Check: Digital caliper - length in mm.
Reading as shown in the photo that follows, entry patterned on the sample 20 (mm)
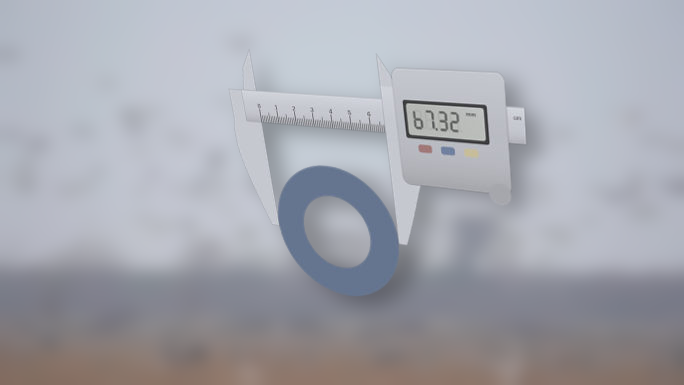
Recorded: 67.32 (mm)
